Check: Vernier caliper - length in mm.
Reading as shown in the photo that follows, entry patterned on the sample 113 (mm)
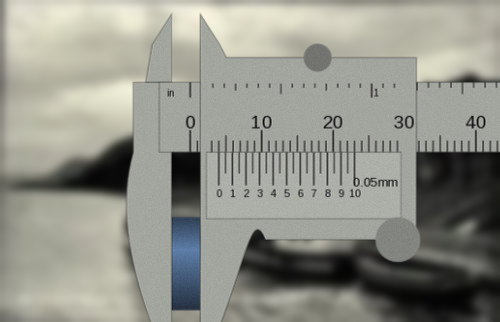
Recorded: 4.0 (mm)
